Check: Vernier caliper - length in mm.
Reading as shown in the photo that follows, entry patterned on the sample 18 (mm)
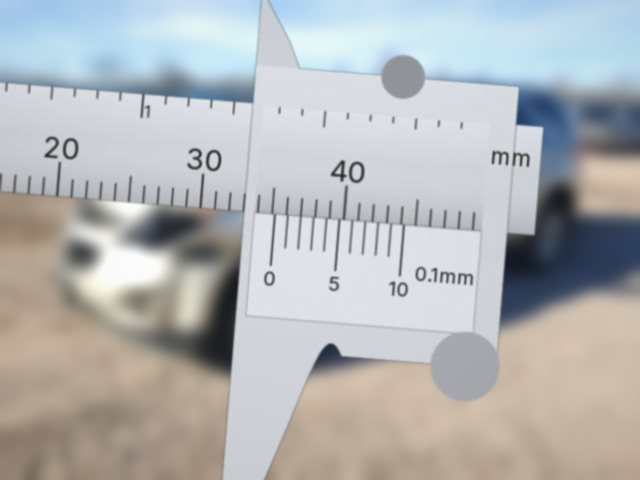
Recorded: 35.2 (mm)
